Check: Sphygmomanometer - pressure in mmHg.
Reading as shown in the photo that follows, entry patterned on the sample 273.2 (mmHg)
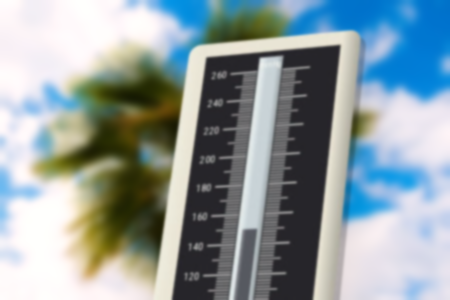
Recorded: 150 (mmHg)
